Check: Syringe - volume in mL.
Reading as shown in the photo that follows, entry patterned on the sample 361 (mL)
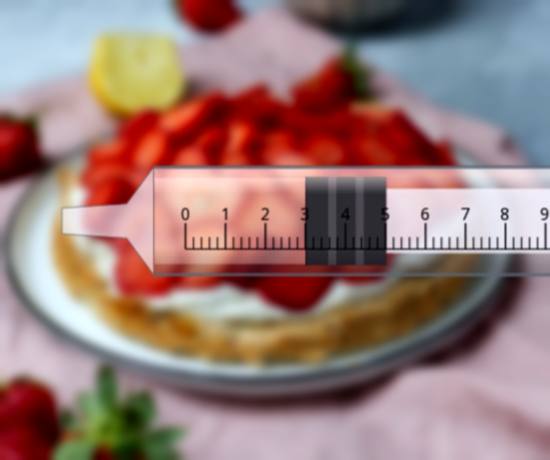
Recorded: 3 (mL)
